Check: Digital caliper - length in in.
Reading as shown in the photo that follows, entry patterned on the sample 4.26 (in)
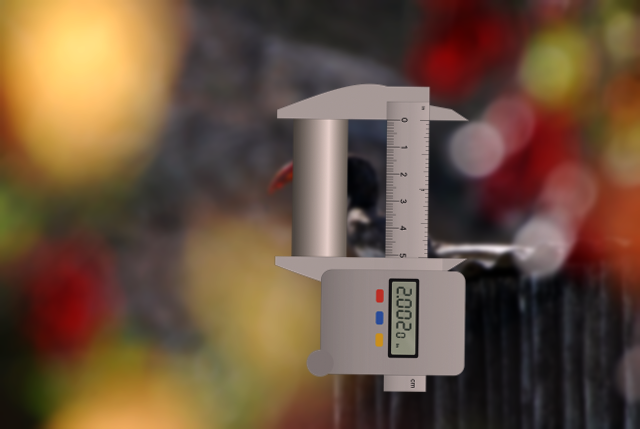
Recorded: 2.0020 (in)
